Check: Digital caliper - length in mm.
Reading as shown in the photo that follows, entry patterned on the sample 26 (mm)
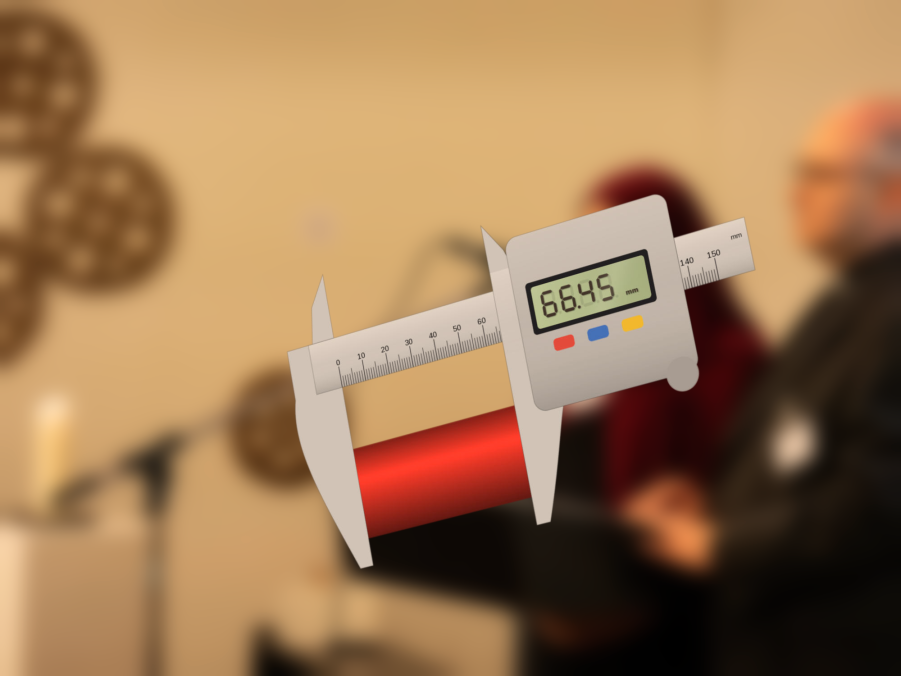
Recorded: 66.45 (mm)
